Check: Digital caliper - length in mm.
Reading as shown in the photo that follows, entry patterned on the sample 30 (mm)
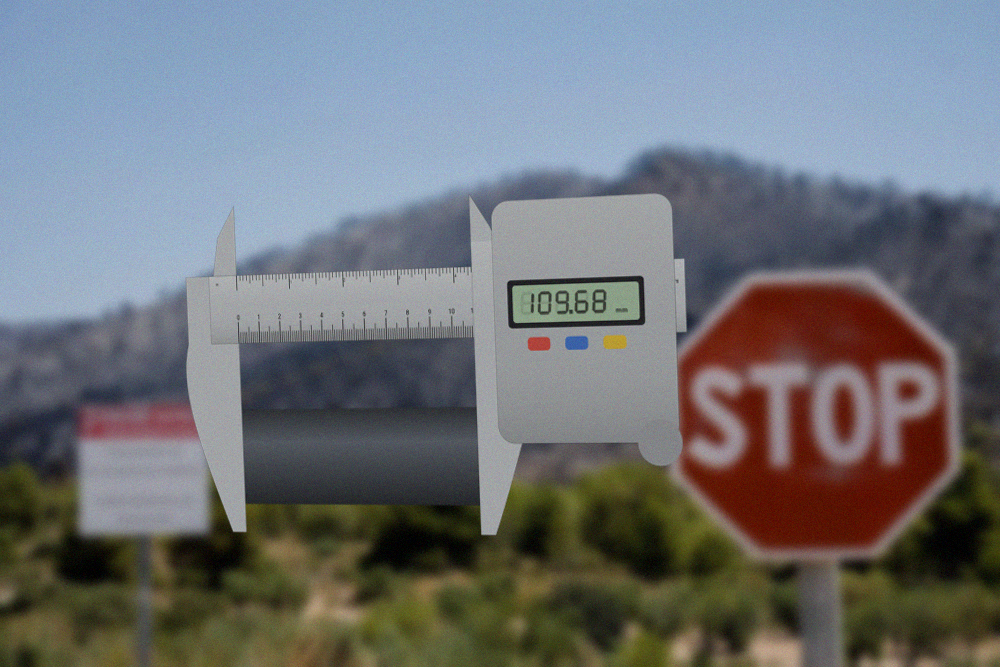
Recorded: 109.68 (mm)
